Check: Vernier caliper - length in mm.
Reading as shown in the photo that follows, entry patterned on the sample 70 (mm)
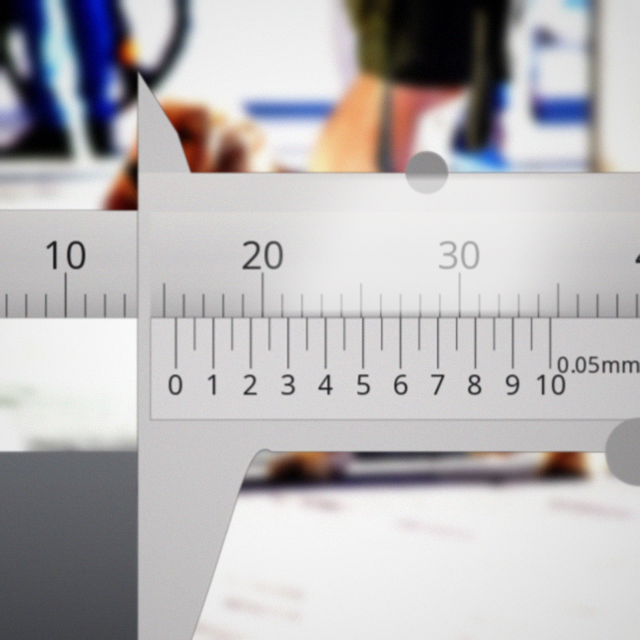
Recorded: 15.6 (mm)
